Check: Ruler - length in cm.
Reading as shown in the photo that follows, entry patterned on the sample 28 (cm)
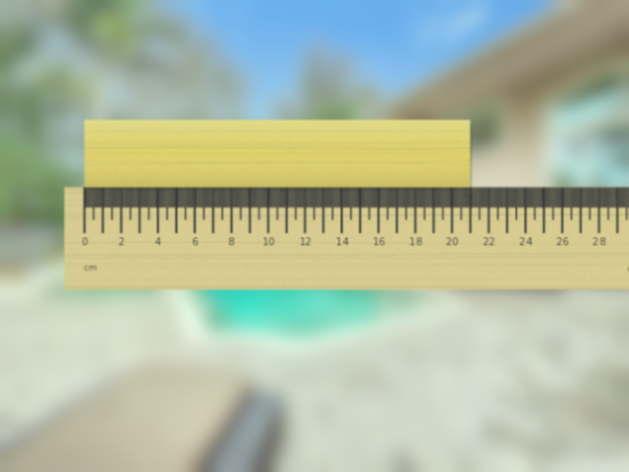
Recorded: 21 (cm)
